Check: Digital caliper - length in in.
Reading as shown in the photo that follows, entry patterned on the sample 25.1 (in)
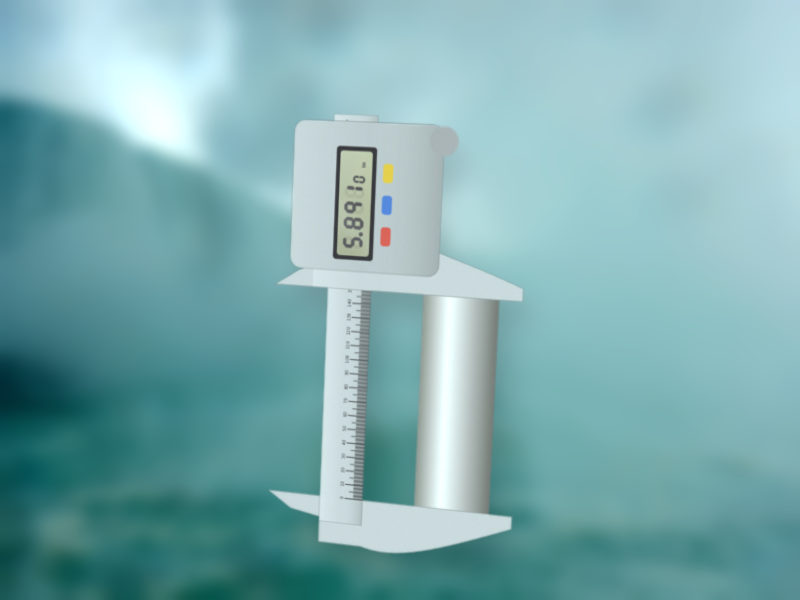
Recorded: 5.8910 (in)
